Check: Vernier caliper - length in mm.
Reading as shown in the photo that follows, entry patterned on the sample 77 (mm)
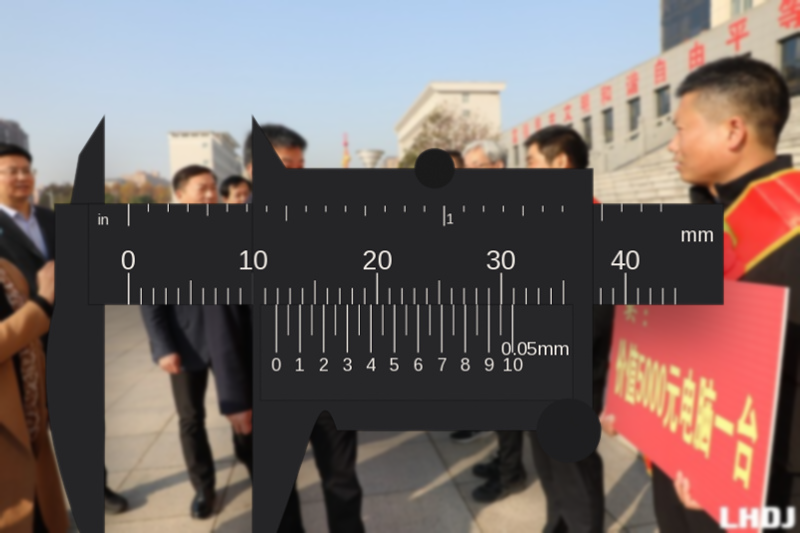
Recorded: 11.9 (mm)
